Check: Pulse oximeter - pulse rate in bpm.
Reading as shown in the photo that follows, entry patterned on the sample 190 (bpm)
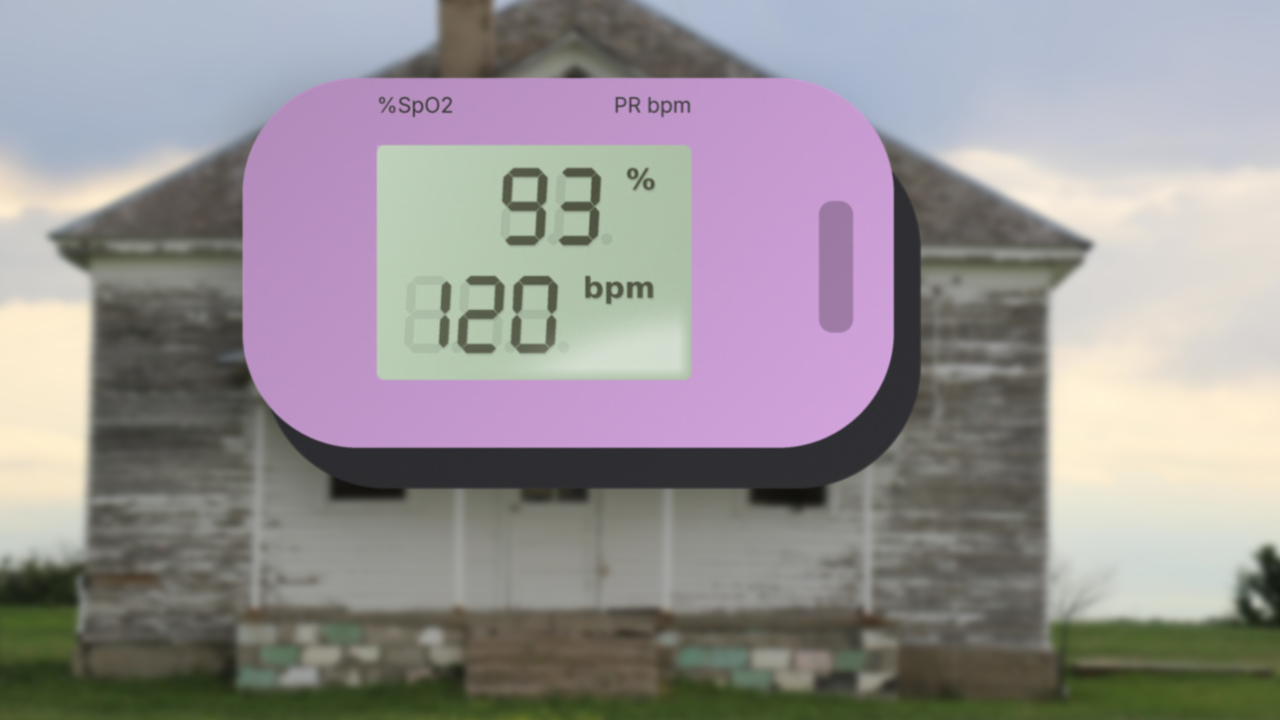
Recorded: 120 (bpm)
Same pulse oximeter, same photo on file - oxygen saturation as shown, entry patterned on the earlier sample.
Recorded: 93 (%)
